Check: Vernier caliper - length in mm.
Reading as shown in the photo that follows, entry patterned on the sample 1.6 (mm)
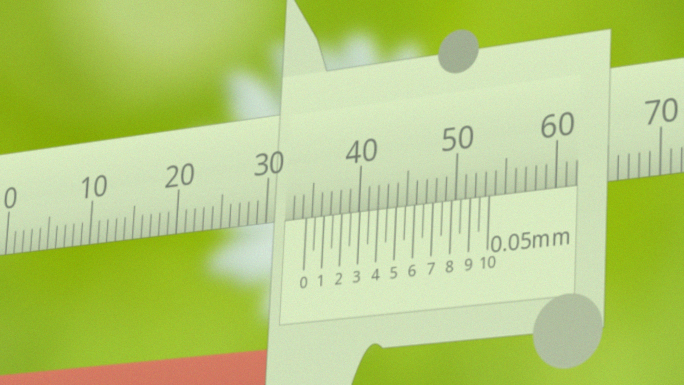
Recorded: 34.4 (mm)
